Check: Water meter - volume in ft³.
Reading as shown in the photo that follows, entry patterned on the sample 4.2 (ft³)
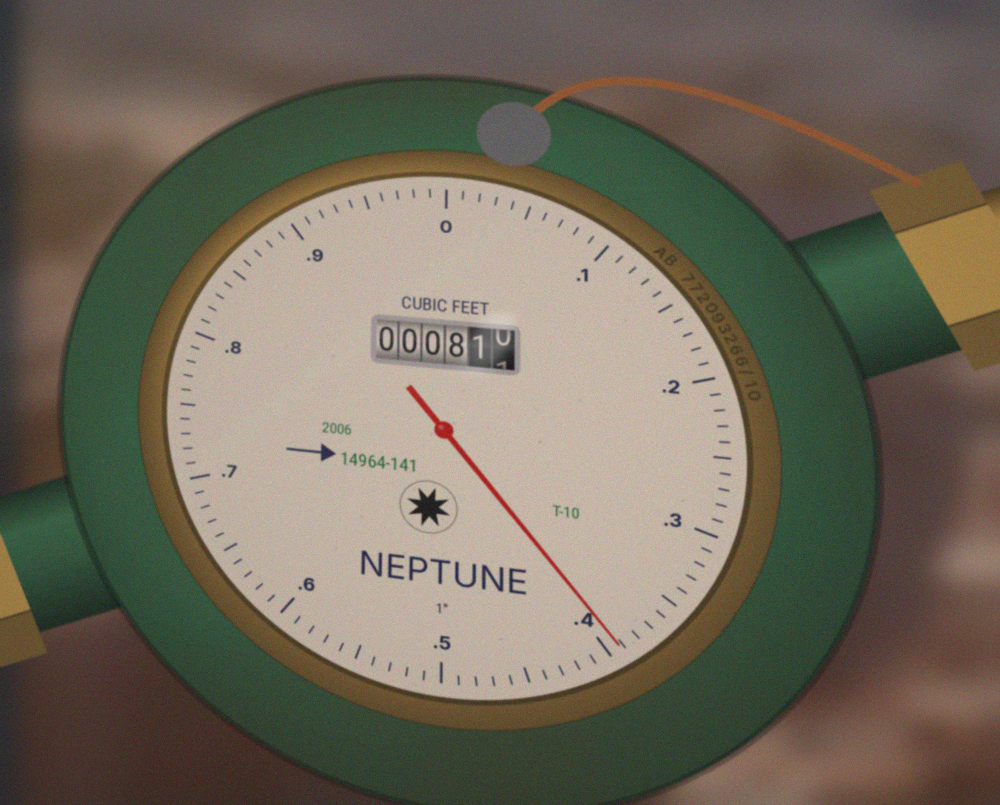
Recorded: 810.39 (ft³)
